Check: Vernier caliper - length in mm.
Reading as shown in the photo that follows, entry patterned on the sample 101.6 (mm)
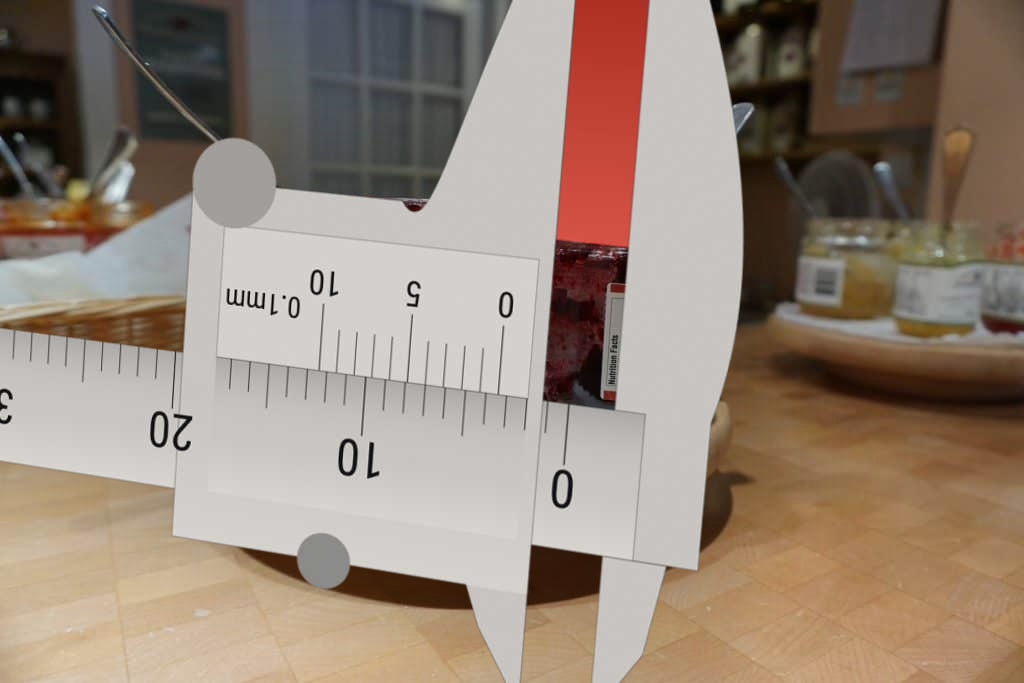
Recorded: 3.4 (mm)
